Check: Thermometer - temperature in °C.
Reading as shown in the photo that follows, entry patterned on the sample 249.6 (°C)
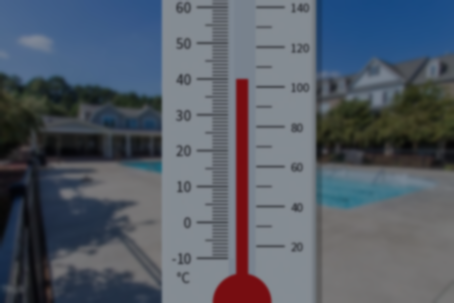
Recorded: 40 (°C)
